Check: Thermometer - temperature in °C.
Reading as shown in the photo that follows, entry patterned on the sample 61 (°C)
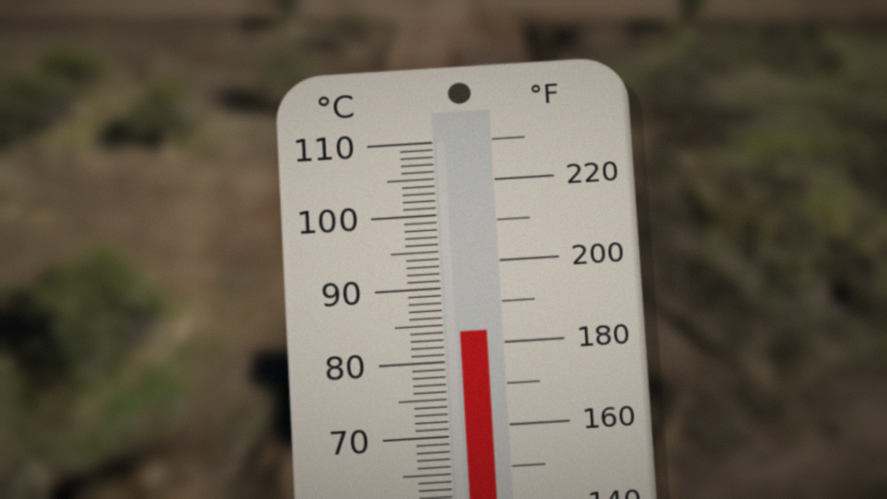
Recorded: 84 (°C)
